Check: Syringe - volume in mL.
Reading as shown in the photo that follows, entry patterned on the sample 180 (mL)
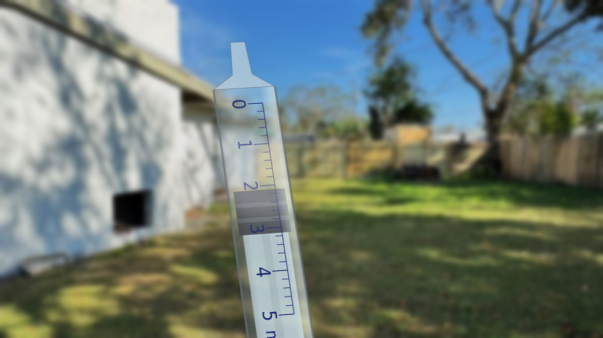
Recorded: 2.1 (mL)
